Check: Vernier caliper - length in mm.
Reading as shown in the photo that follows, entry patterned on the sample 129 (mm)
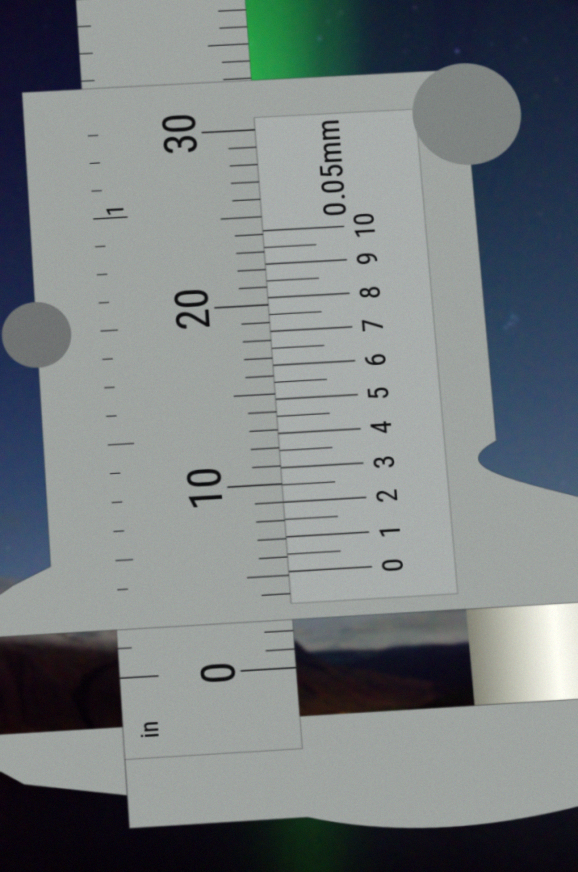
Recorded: 5.2 (mm)
